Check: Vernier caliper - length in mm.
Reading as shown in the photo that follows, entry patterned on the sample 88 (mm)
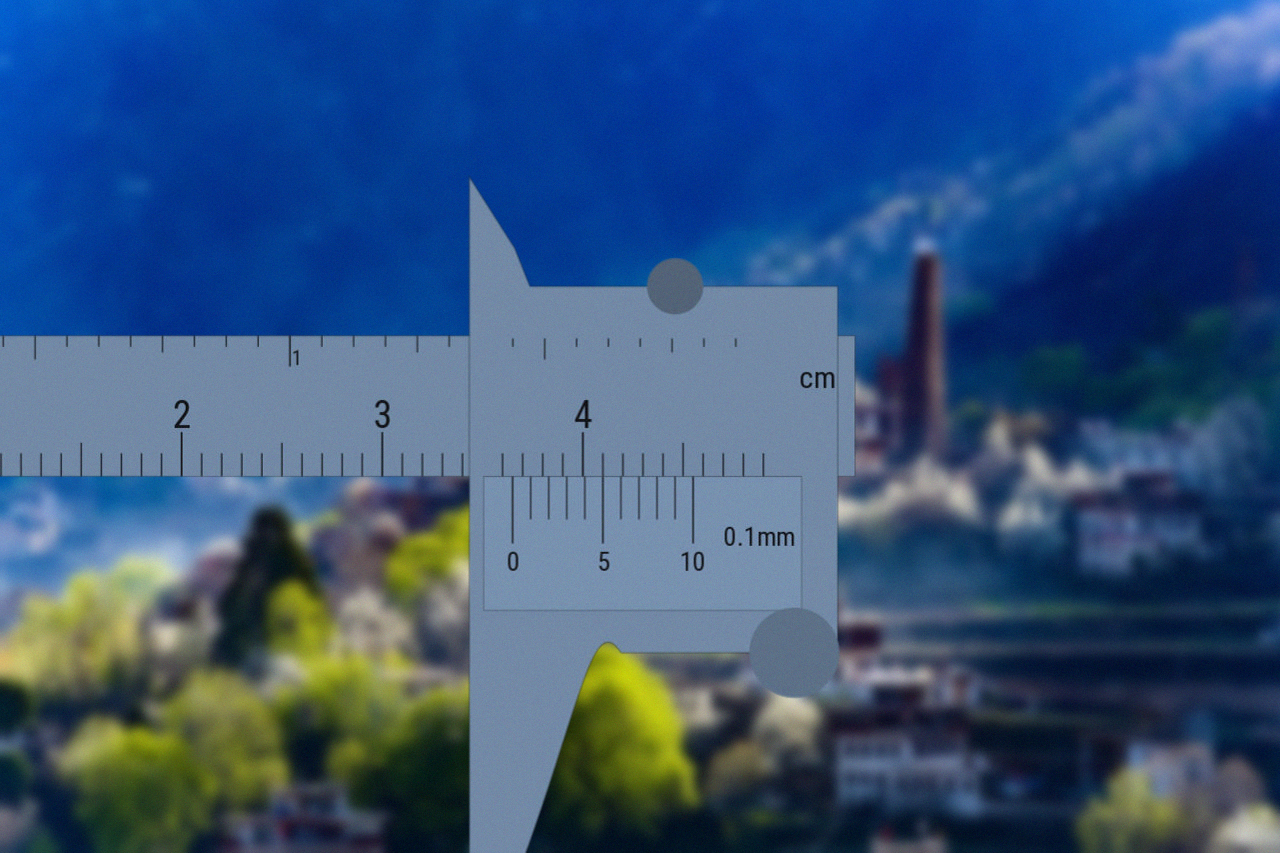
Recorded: 36.5 (mm)
